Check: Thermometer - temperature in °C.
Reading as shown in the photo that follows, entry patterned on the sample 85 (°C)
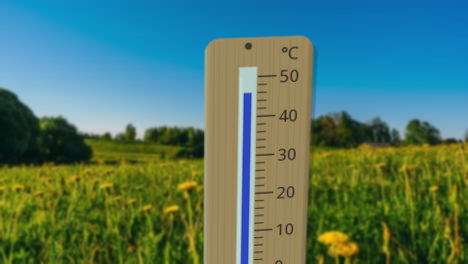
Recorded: 46 (°C)
